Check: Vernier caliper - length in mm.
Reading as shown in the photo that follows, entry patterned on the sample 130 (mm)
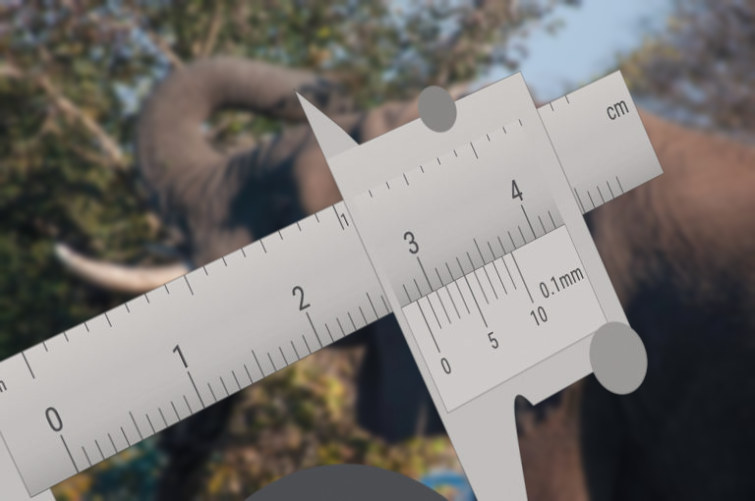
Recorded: 28.5 (mm)
